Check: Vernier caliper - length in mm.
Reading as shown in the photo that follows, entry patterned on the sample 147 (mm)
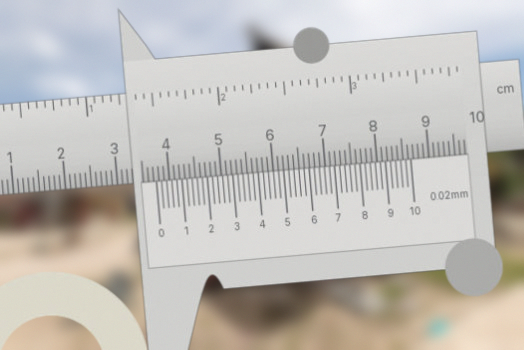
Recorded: 37.5 (mm)
